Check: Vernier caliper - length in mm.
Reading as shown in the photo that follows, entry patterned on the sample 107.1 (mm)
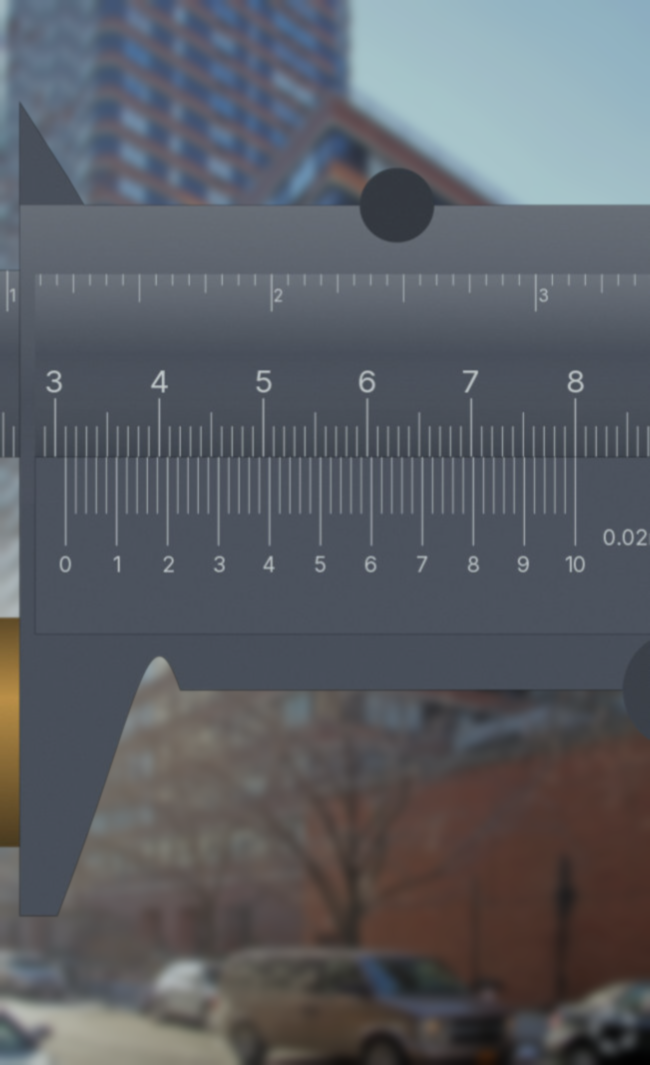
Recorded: 31.0 (mm)
